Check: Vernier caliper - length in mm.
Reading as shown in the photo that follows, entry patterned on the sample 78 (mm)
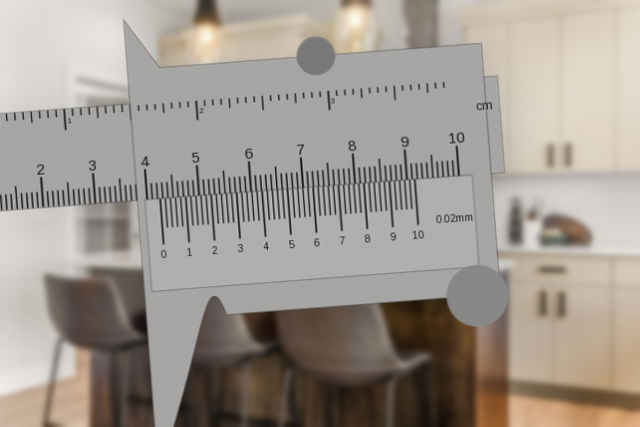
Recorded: 42.5 (mm)
